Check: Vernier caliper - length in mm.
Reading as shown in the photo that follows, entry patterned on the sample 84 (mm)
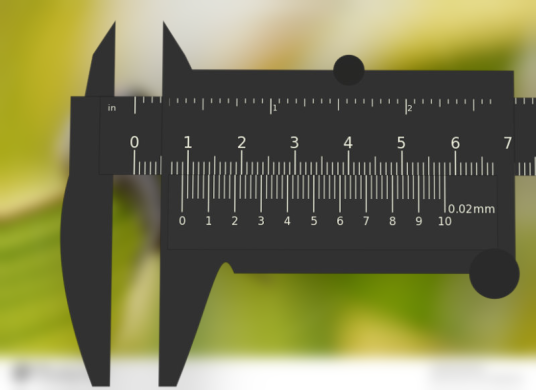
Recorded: 9.0 (mm)
